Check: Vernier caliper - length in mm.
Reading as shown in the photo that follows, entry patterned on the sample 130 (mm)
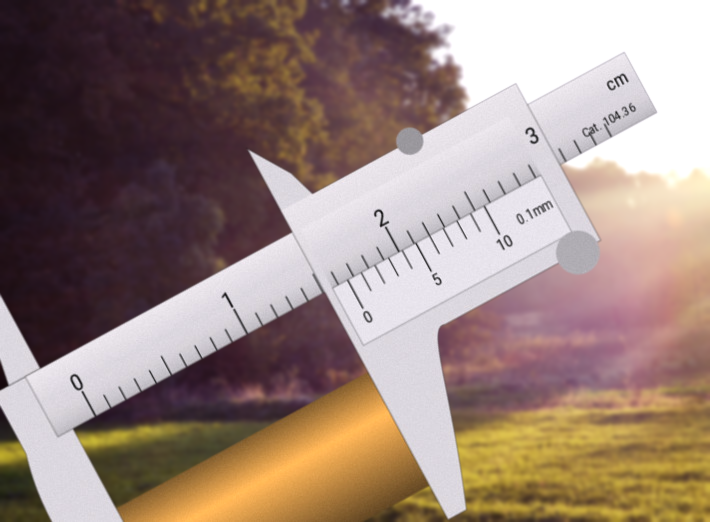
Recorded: 16.6 (mm)
